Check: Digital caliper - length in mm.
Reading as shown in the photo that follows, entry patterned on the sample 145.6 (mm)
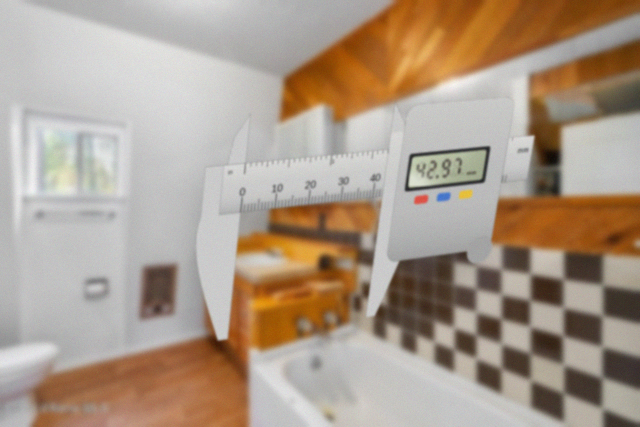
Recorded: 42.97 (mm)
